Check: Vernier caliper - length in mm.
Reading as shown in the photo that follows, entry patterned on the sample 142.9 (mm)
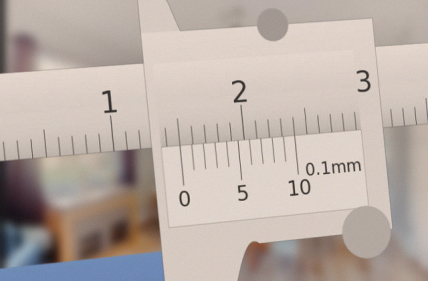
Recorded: 15.0 (mm)
